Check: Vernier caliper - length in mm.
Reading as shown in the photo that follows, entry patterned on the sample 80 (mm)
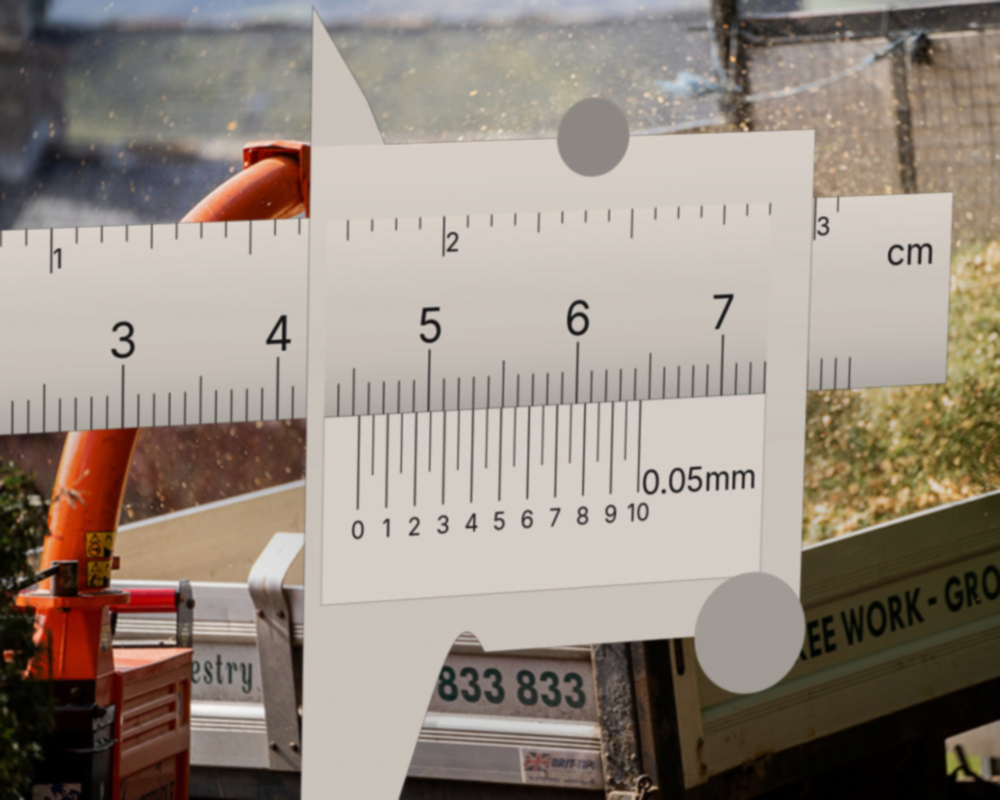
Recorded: 45.4 (mm)
